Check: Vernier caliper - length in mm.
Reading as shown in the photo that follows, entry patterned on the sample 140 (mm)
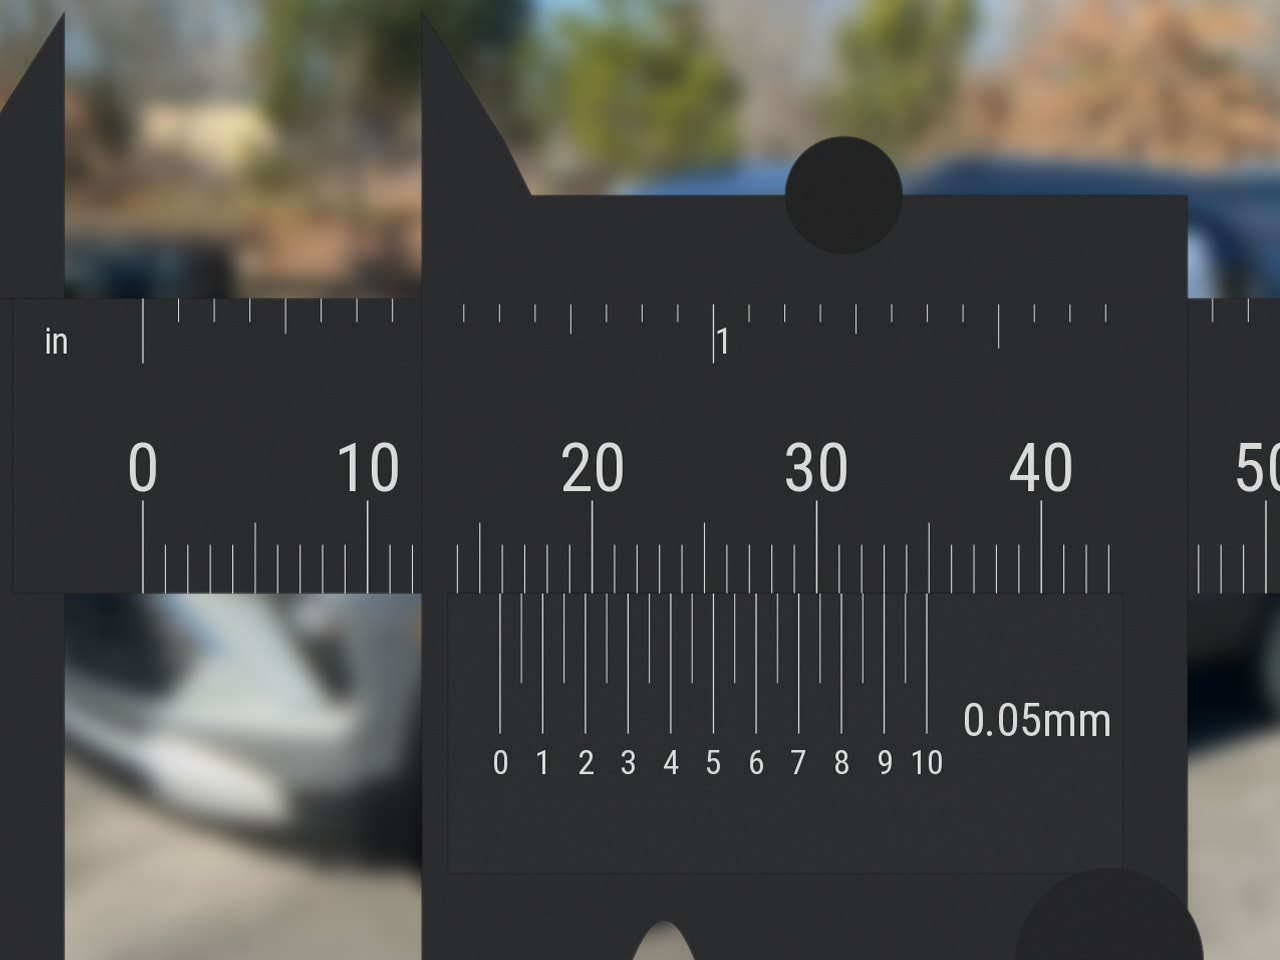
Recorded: 15.9 (mm)
